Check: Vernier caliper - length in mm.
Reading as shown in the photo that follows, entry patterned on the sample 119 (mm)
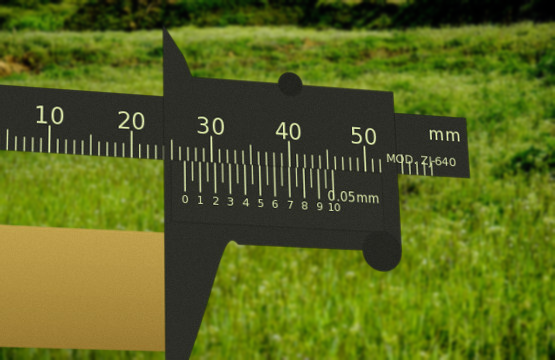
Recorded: 26.6 (mm)
